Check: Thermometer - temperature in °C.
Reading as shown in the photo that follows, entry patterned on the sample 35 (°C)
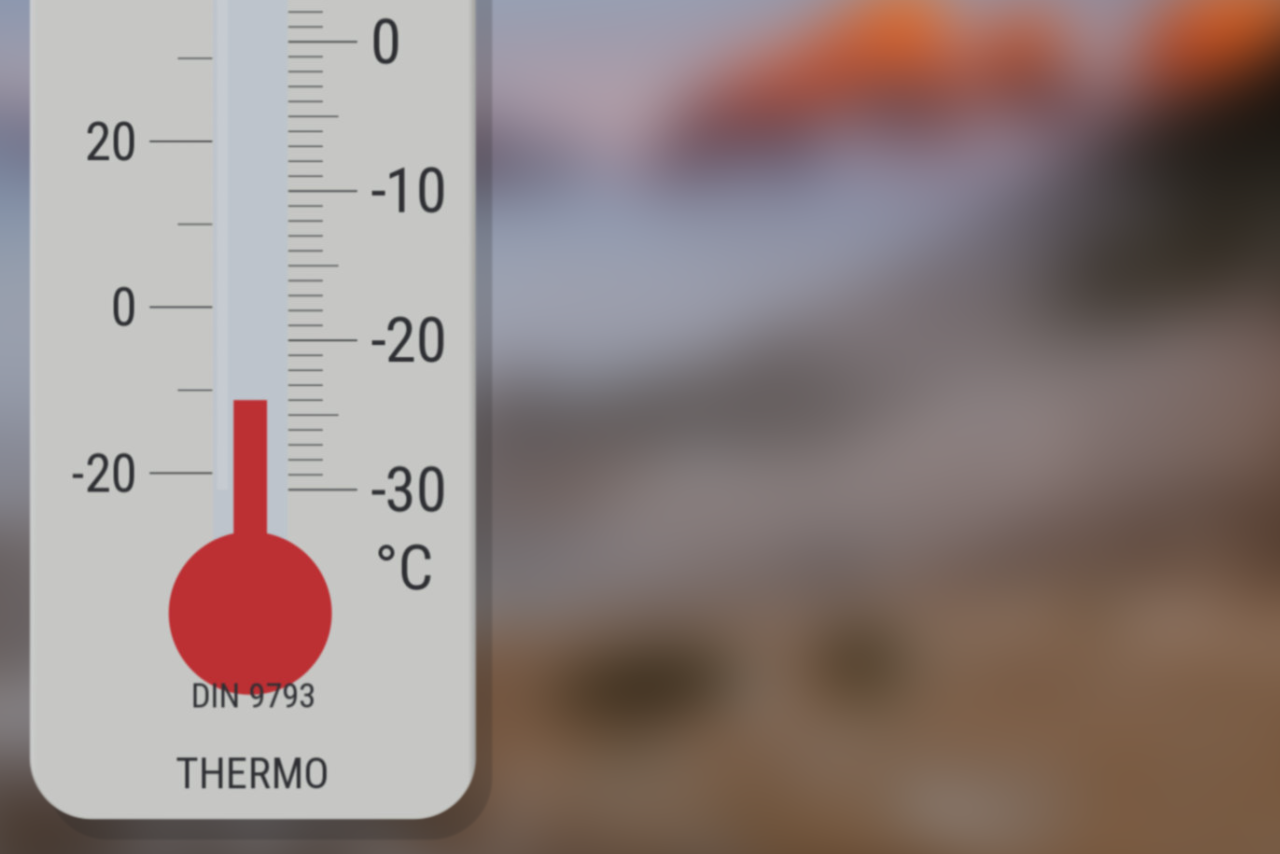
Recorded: -24 (°C)
